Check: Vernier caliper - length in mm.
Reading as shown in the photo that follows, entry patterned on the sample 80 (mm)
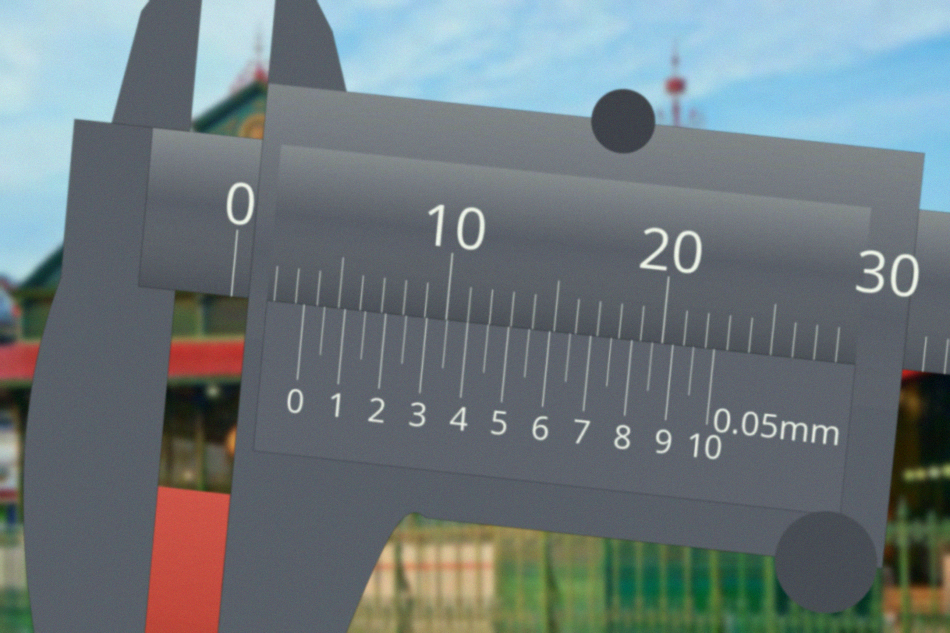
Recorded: 3.4 (mm)
